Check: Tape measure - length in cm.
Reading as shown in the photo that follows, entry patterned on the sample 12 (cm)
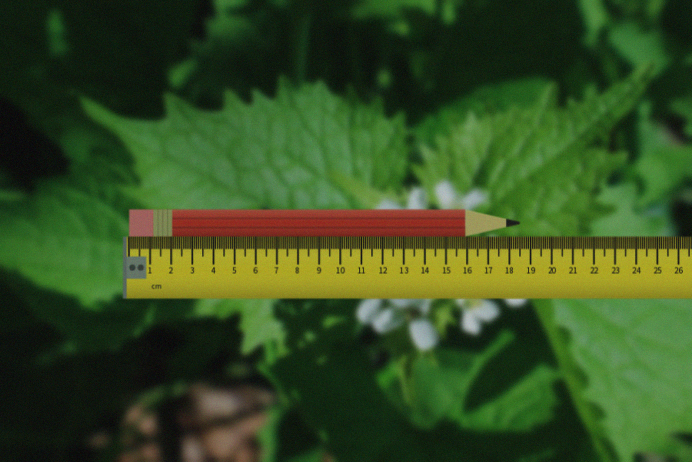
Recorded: 18.5 (cm)
